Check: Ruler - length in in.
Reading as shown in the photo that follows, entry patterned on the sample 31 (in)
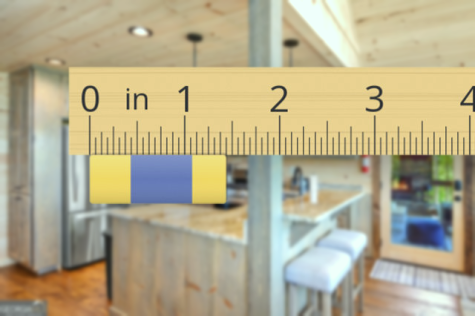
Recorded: 1.4375 (in)
